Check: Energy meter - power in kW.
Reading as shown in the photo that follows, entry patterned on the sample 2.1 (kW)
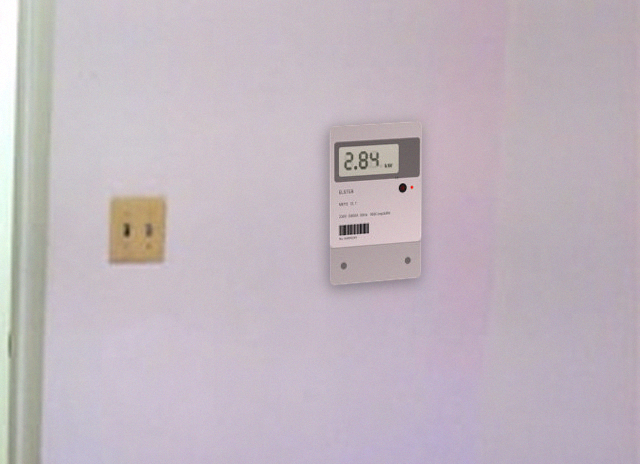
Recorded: 2.84 (kW)
